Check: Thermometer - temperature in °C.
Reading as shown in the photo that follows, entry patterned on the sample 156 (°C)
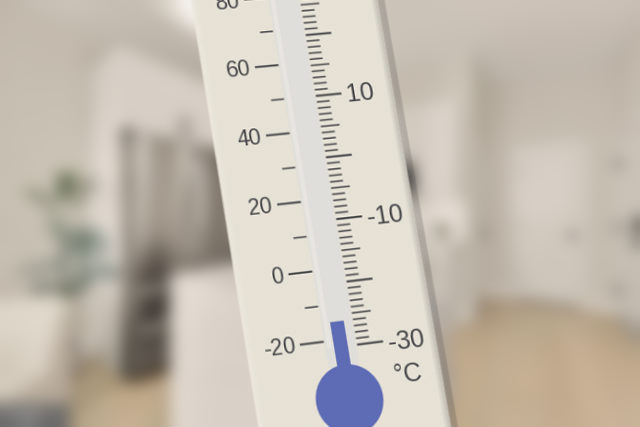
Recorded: -26 (°C)
